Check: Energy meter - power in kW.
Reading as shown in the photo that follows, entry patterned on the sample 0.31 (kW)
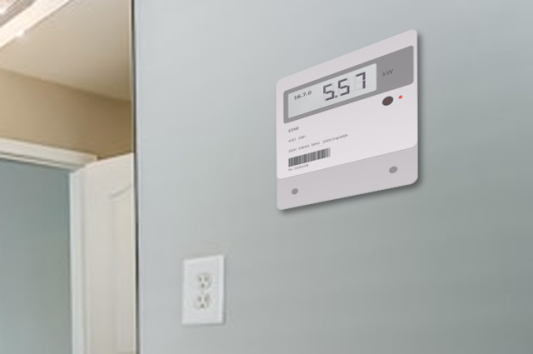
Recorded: 5.57 (kW)
